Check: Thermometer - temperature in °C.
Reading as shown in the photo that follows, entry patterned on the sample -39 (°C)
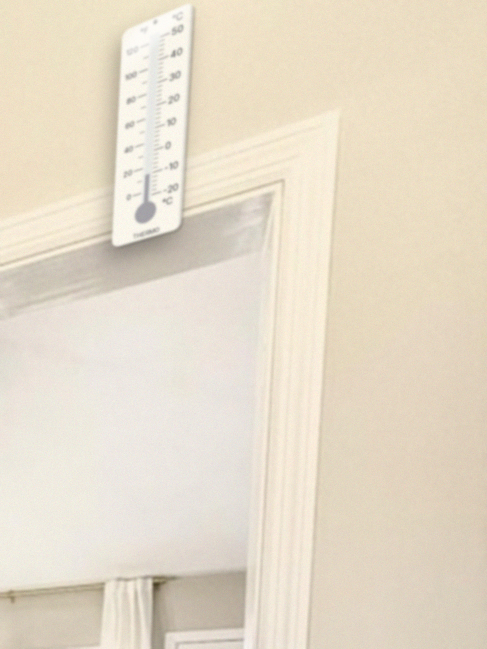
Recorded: -10 (°C)
